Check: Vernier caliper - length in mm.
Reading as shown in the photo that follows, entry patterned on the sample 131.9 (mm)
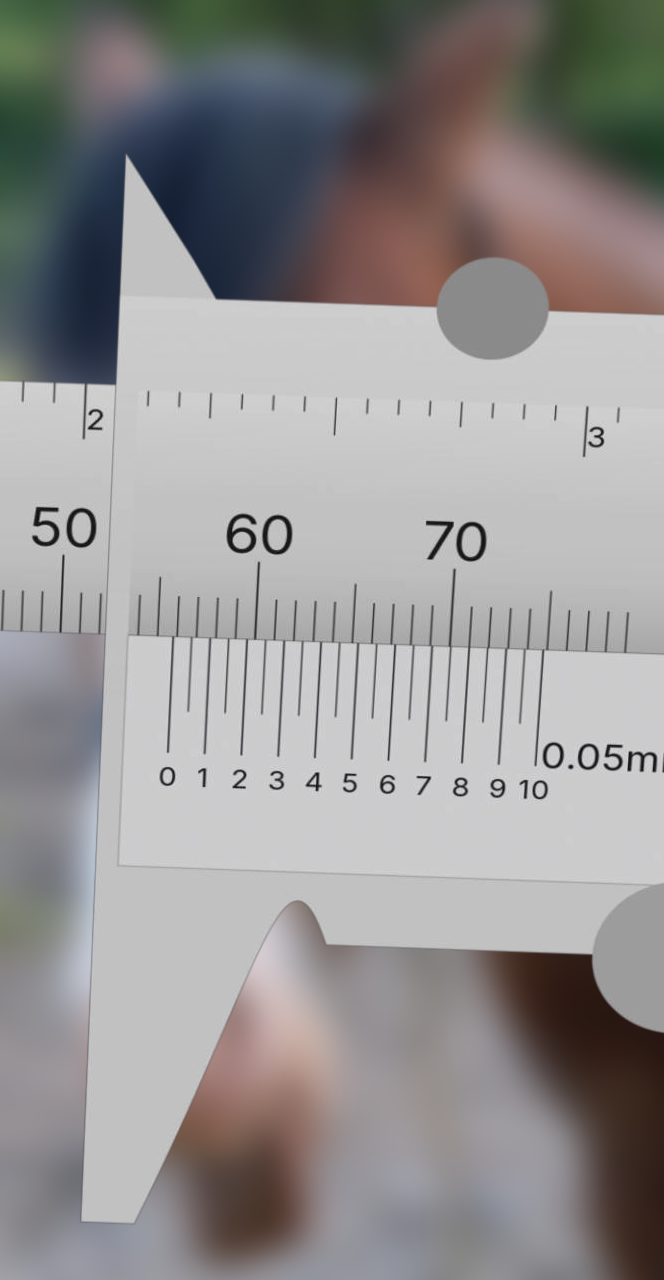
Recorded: 55.8 (mm)
